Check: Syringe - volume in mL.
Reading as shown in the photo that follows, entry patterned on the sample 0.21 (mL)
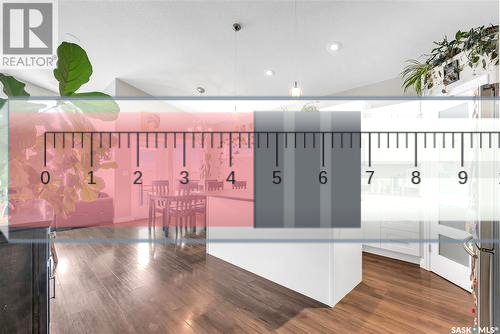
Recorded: 4.5 (mL)
